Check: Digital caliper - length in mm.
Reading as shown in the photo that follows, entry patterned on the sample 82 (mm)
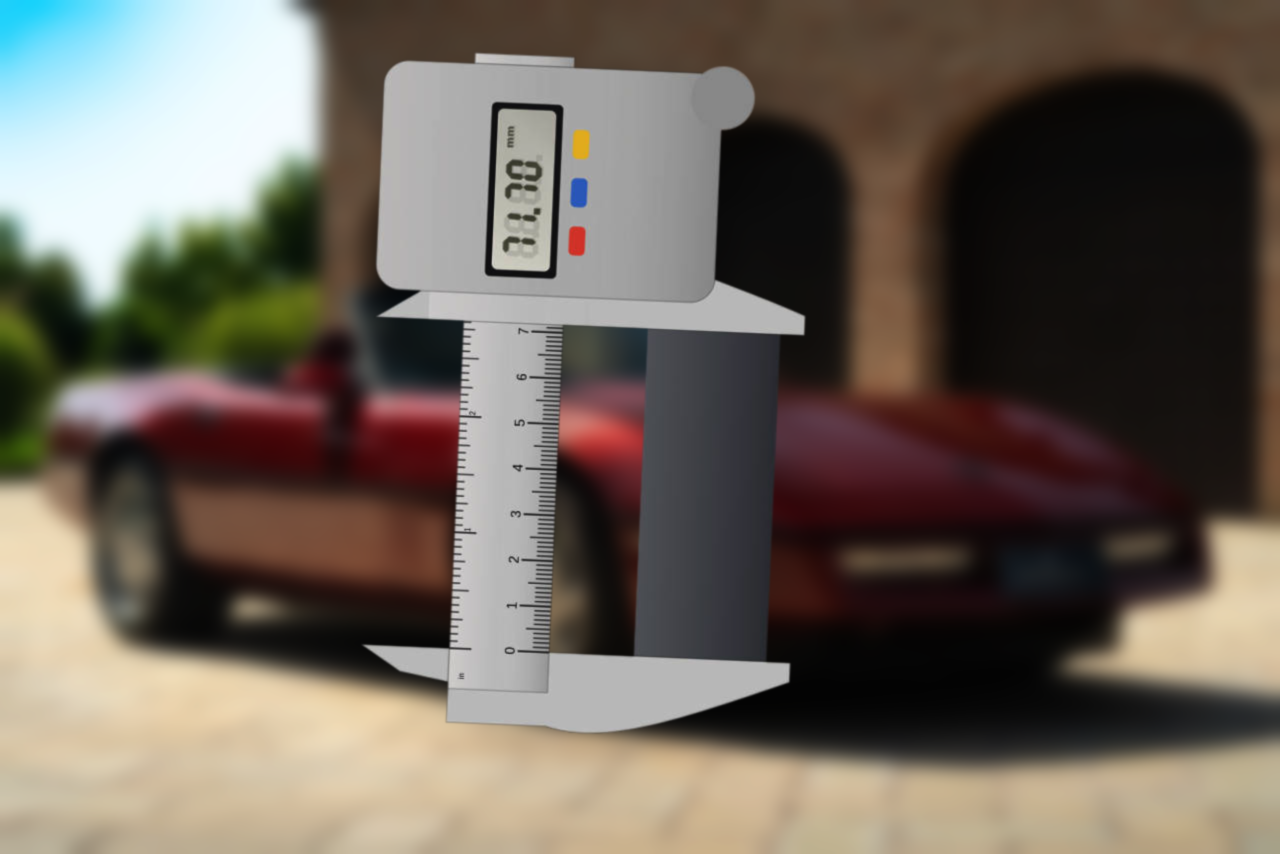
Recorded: 71.70 (mm)
